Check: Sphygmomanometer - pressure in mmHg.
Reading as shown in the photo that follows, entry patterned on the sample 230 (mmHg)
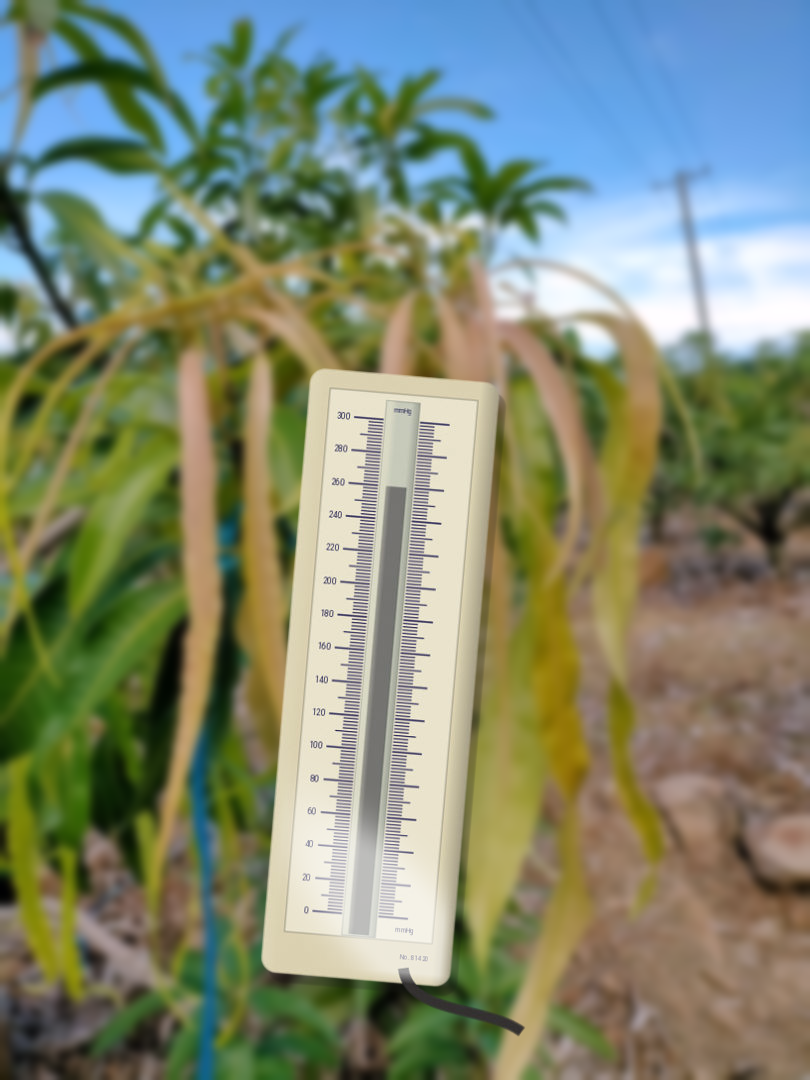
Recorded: 260 (mmHg)
